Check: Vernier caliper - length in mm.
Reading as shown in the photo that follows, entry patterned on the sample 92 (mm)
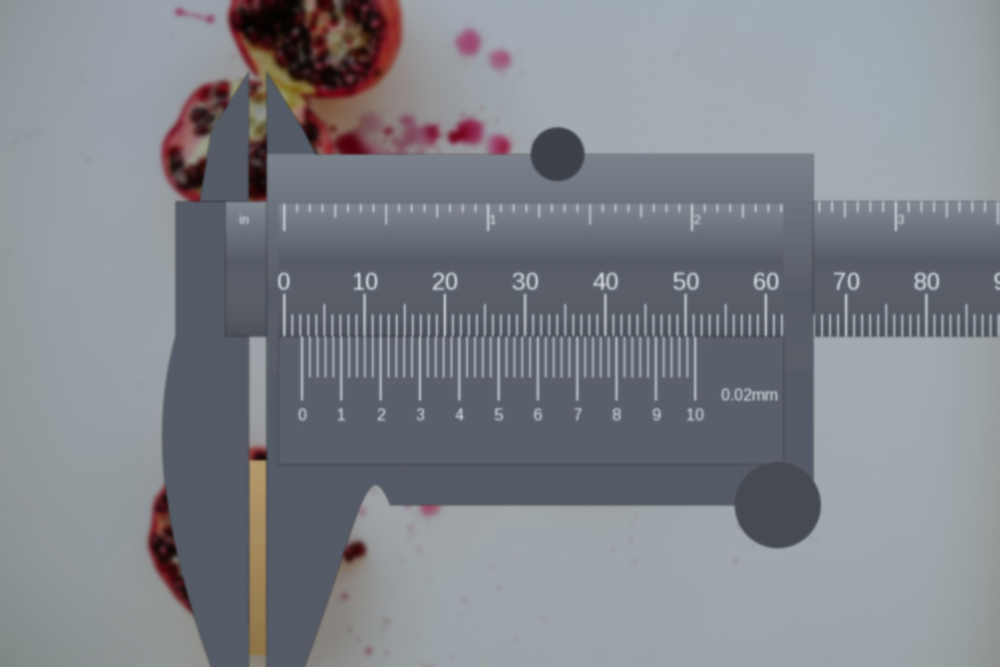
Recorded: 2.2 (mm)
